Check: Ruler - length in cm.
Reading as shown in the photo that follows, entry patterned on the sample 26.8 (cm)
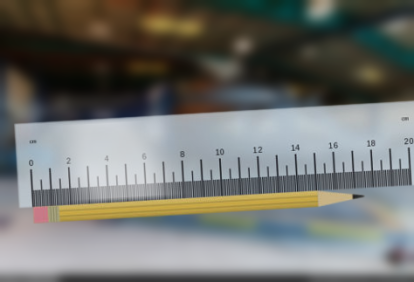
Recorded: 17.5 (cm)
